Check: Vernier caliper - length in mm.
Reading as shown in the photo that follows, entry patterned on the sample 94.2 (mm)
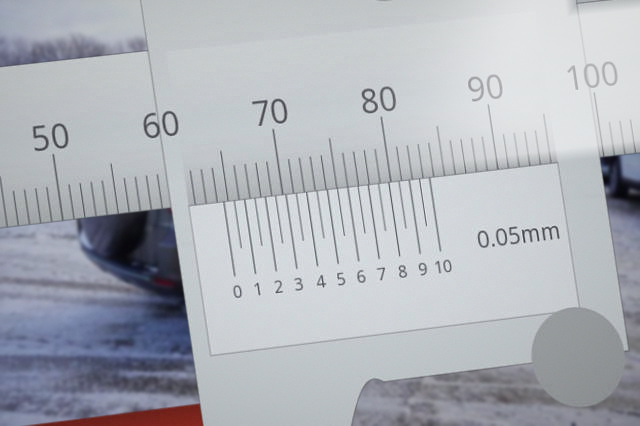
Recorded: 64.6 (mm)
